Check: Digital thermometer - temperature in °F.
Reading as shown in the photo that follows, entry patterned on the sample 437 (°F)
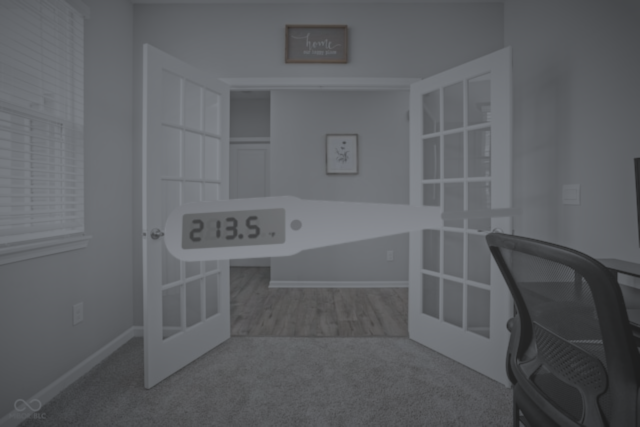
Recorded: 213.5 (°F)
